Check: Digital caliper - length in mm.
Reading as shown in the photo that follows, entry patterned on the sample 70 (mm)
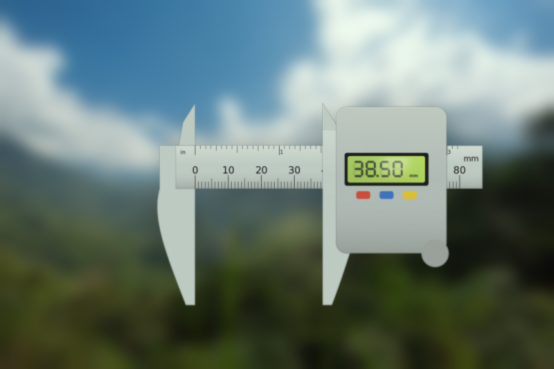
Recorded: 38.50 (mm)
